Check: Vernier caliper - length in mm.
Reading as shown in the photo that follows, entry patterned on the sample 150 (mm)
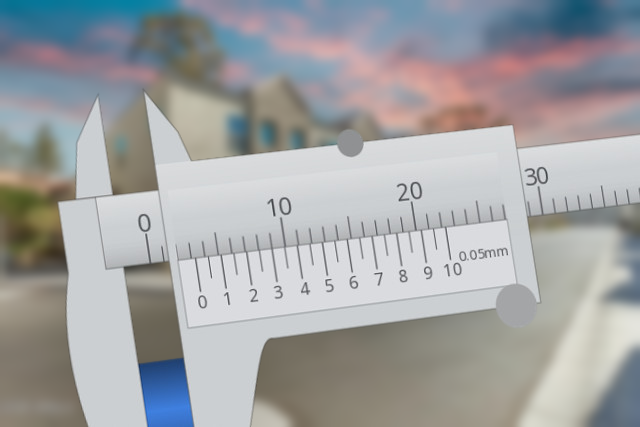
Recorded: 3.3 (mm)
